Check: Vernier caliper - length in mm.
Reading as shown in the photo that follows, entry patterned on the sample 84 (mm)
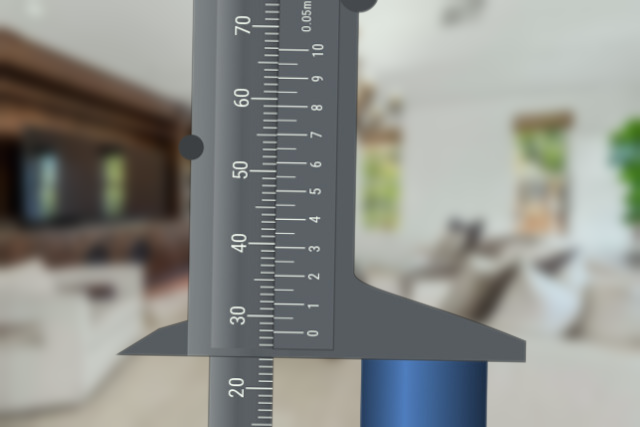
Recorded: 27.8 (mm)
